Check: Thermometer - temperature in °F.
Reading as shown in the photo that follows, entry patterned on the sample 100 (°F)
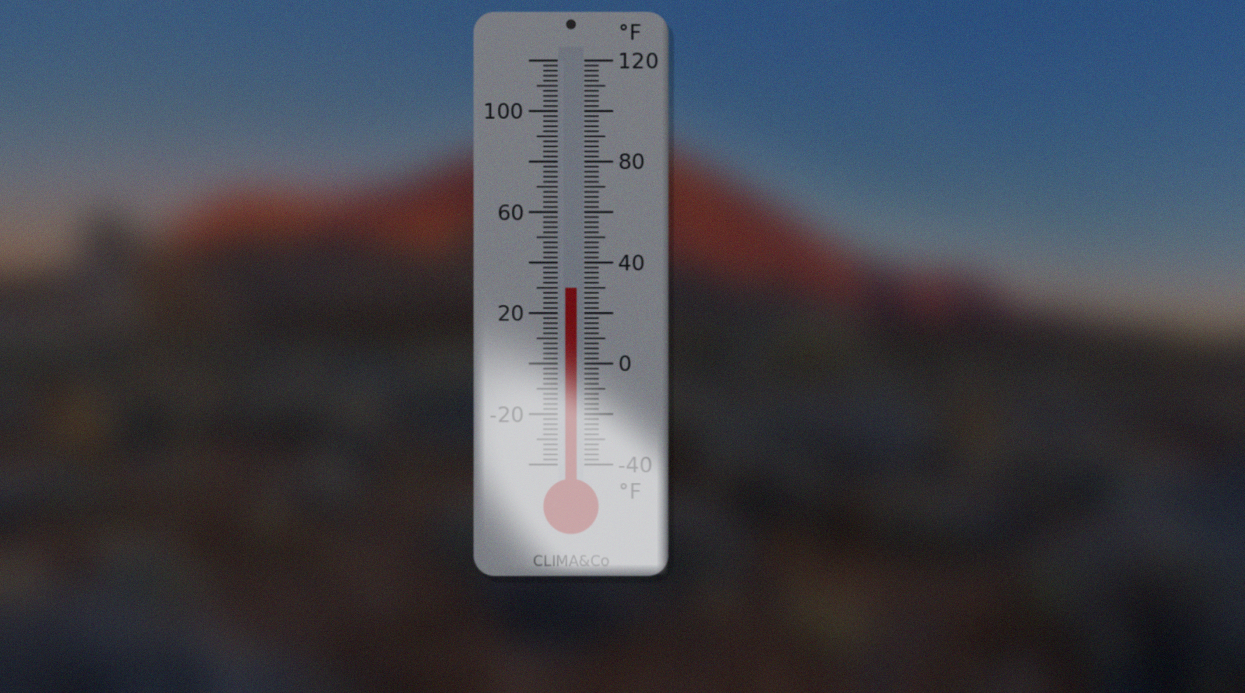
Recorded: 30 (°F)
